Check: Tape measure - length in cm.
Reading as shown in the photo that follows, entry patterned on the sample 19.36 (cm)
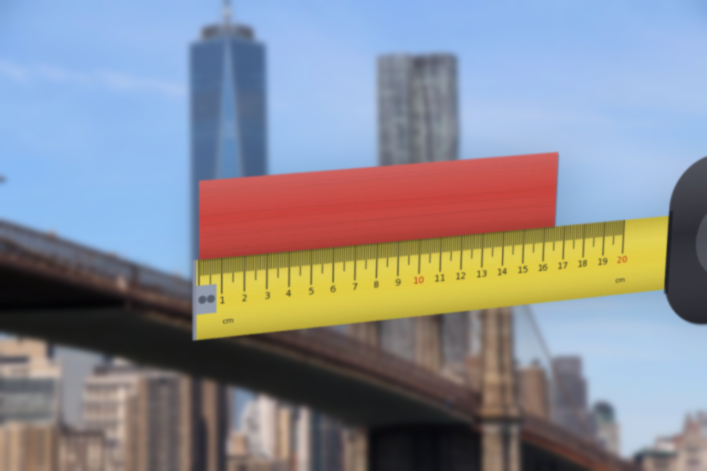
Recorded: 16.5 (cm)
